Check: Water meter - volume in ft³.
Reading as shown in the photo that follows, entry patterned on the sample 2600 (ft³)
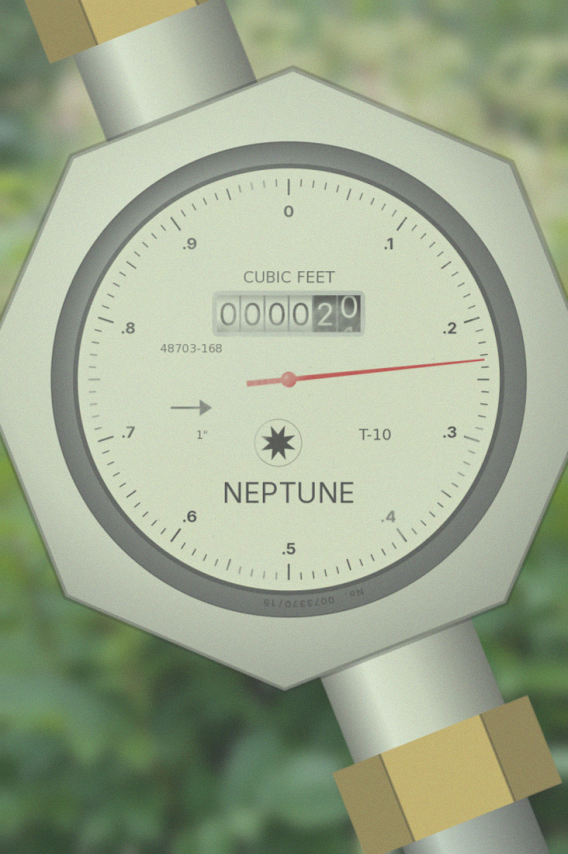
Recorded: 20.23 (ft³)
